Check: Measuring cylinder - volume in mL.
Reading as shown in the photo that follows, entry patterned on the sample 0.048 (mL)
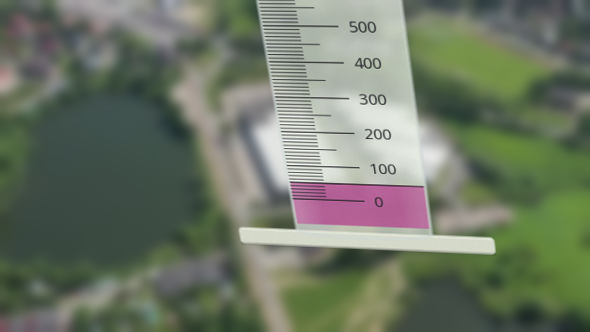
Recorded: 50 (mL)
